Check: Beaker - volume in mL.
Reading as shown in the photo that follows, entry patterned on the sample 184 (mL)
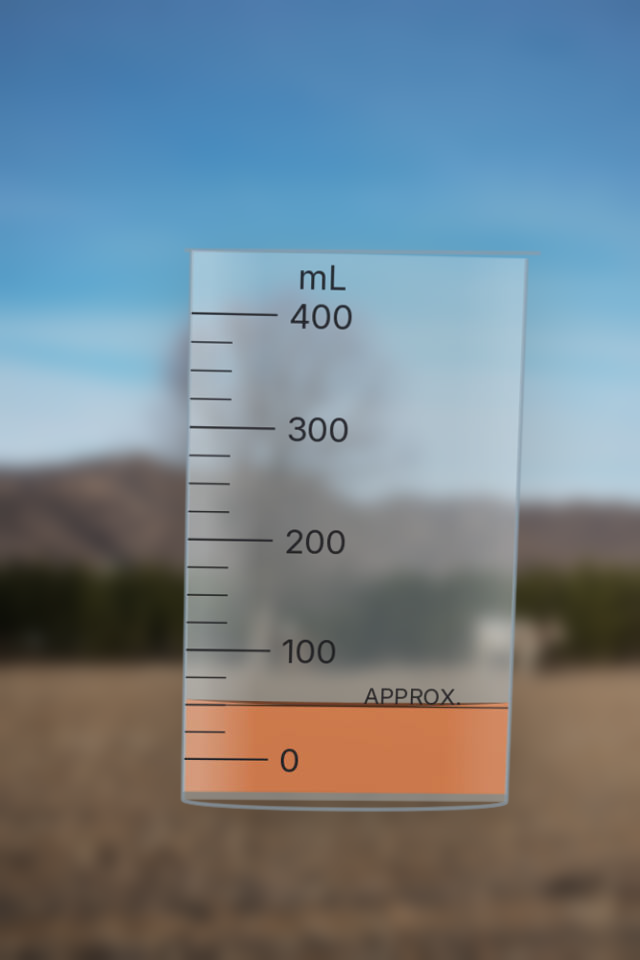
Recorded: 50 (mL)
